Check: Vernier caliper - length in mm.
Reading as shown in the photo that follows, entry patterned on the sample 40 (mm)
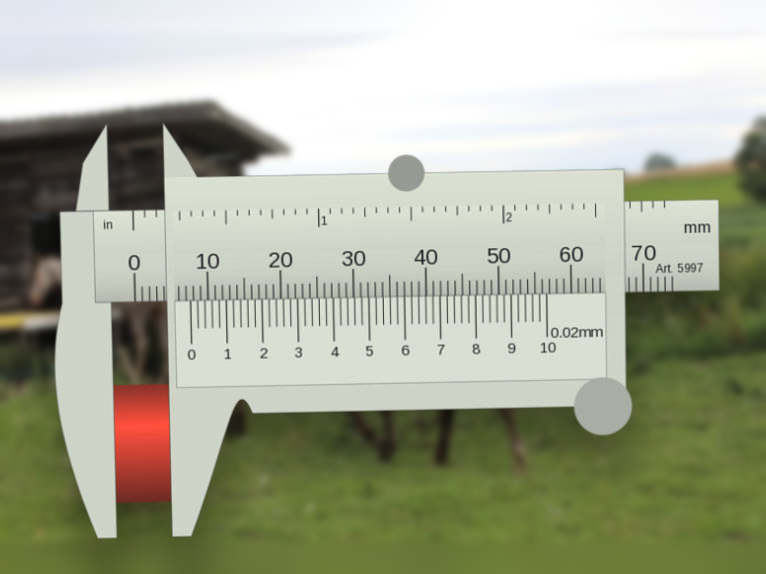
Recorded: 7.6 (mm)
